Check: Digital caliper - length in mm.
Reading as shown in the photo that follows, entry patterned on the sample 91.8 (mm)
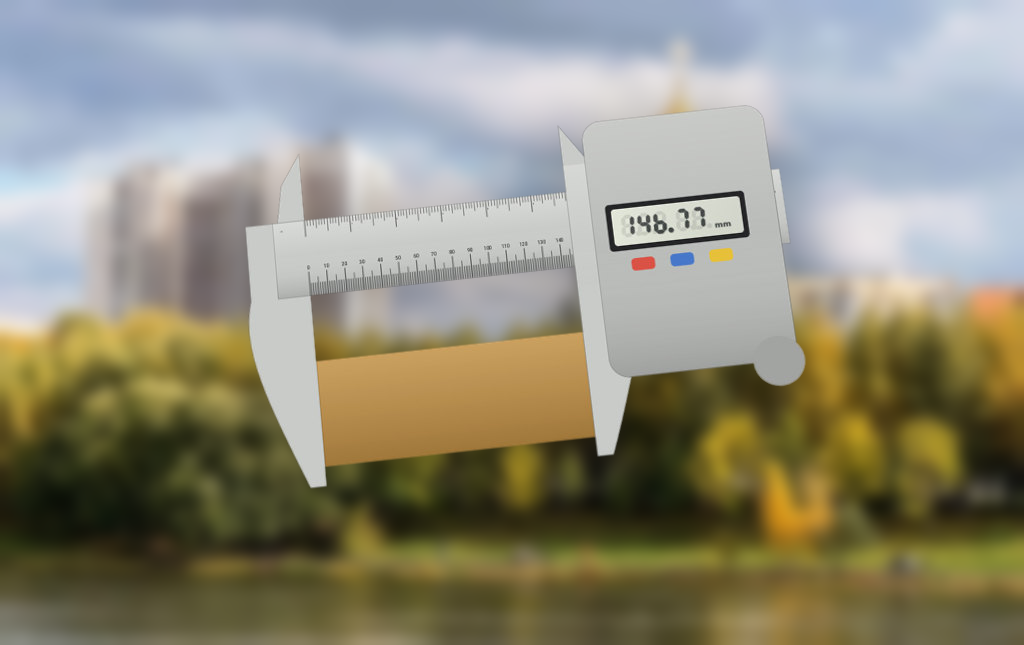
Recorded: 146.77 (mm)
